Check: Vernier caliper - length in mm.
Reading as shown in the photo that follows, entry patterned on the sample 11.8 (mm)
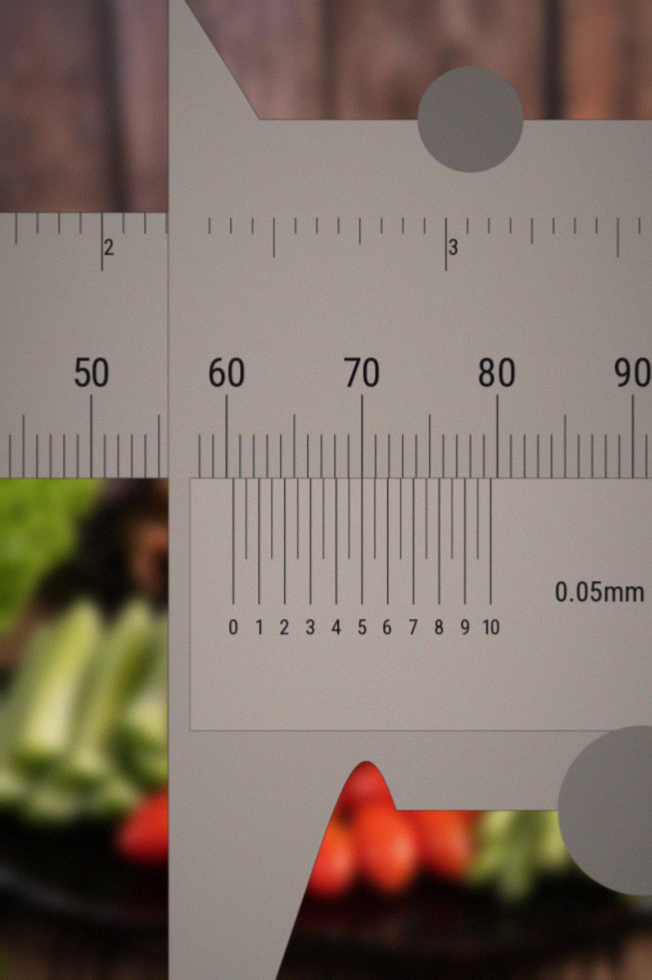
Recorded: 60.5 (mm)
